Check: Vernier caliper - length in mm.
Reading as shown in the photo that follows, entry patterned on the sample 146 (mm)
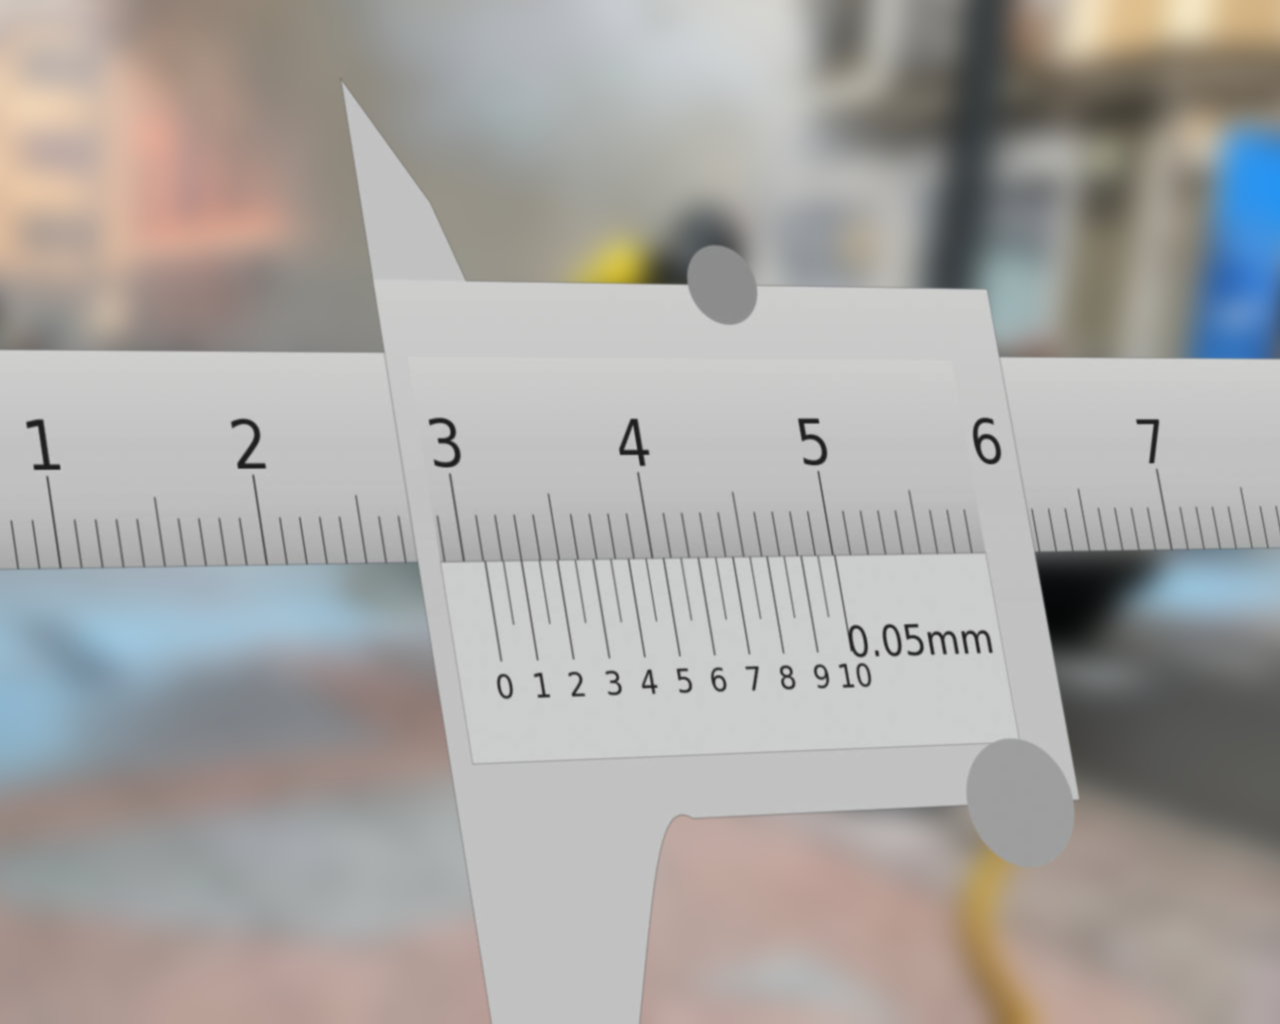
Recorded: 31.1 (mm)
